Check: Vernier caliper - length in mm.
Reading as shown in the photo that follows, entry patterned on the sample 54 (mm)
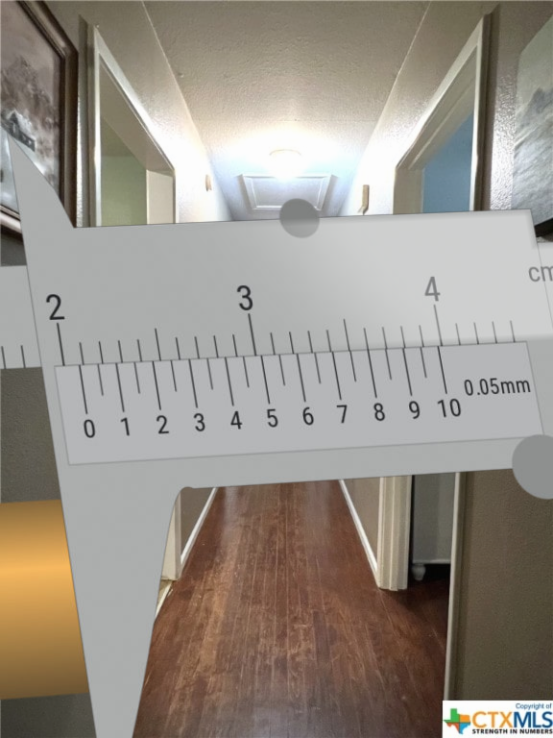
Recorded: 20.8 (mm)
